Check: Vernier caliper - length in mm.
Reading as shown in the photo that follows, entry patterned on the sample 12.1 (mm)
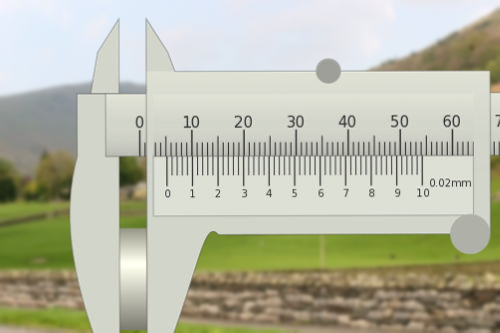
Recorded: 5.2 (mm)
